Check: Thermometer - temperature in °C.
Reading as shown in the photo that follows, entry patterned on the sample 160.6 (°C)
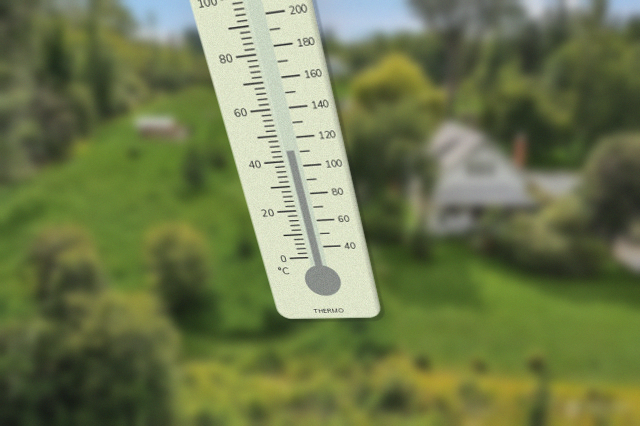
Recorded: 44 (°C)
